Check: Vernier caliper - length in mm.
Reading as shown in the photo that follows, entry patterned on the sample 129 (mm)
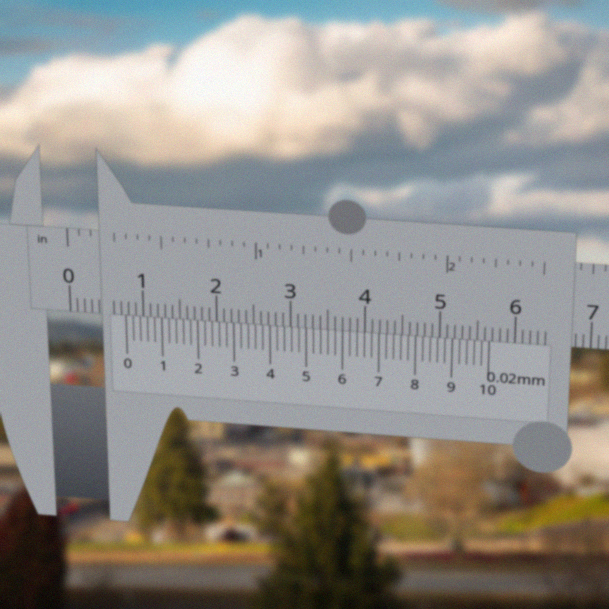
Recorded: 7.6 (mm)
